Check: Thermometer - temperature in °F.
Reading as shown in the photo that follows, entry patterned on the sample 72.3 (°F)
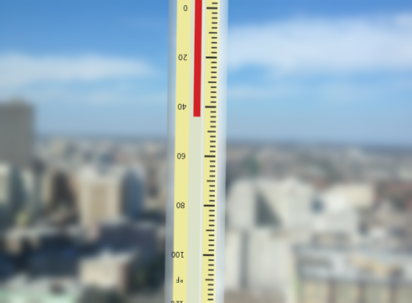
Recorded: 44 (°F)
